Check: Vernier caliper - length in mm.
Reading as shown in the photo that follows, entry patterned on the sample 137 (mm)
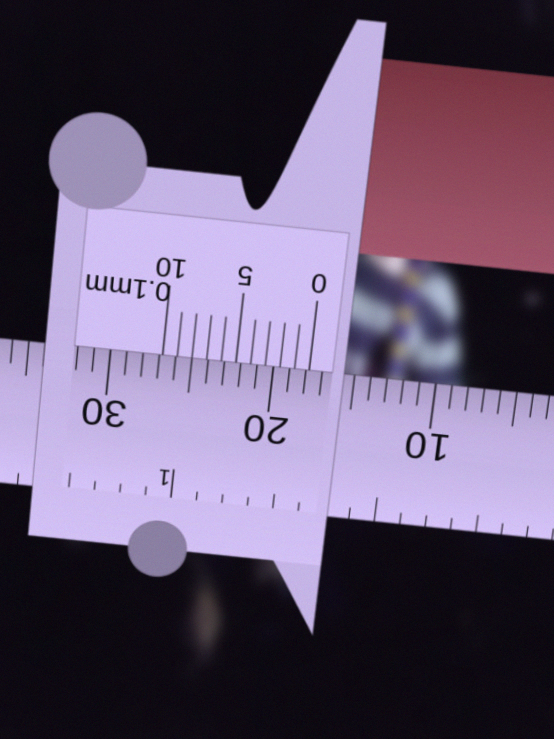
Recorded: 17.8 (mm)
